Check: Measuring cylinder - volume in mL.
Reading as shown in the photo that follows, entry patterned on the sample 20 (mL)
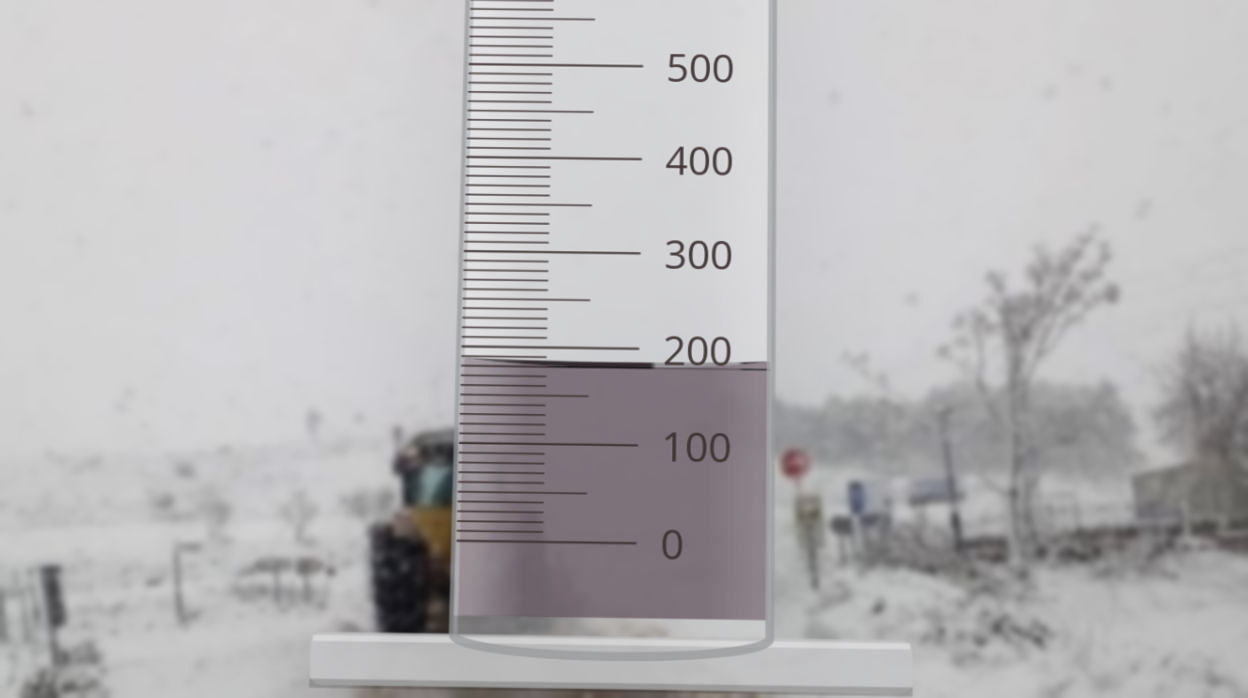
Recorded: 180 (mL)
